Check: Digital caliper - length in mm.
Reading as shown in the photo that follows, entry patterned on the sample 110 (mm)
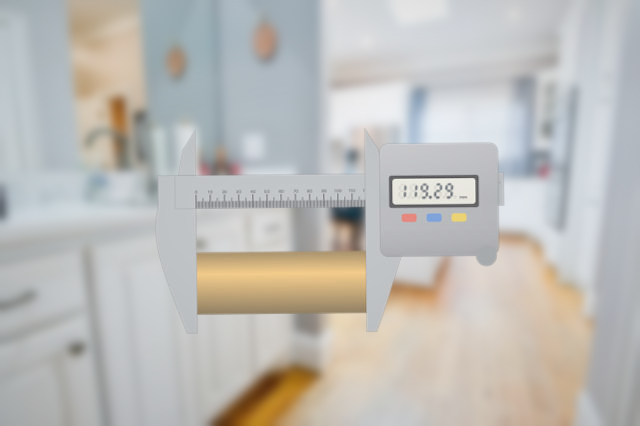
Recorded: 119.29 (mm)
